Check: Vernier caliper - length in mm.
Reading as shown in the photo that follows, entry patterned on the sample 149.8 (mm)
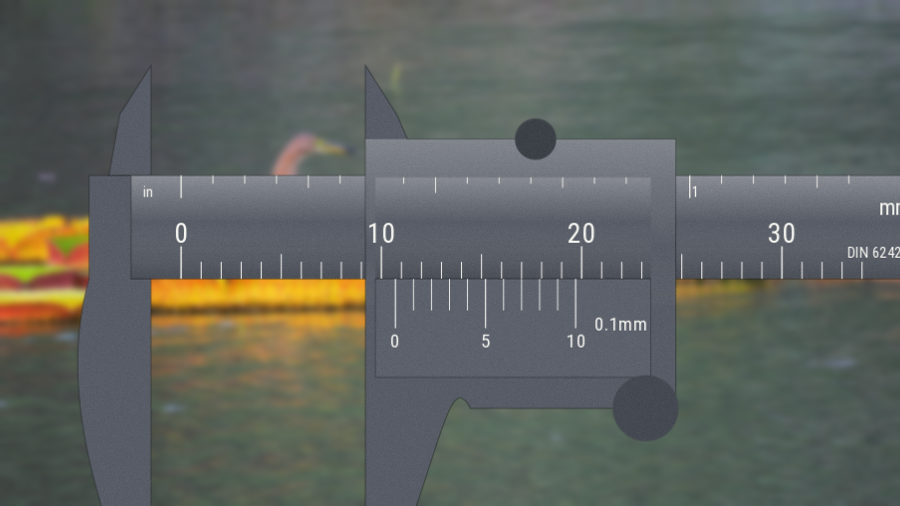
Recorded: 10.7 (mm)
